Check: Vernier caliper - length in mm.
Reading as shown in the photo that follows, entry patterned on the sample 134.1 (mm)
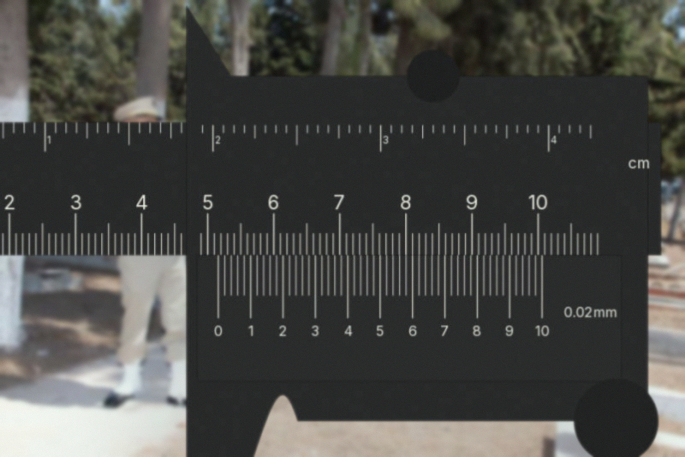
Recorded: 51.6 (mm)
